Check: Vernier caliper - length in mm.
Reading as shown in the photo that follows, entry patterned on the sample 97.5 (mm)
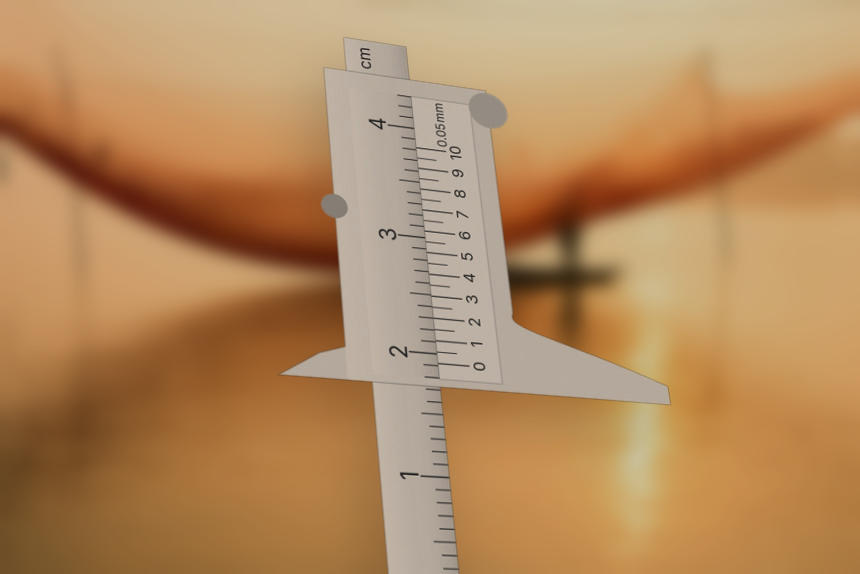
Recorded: 19.2 (mm)
